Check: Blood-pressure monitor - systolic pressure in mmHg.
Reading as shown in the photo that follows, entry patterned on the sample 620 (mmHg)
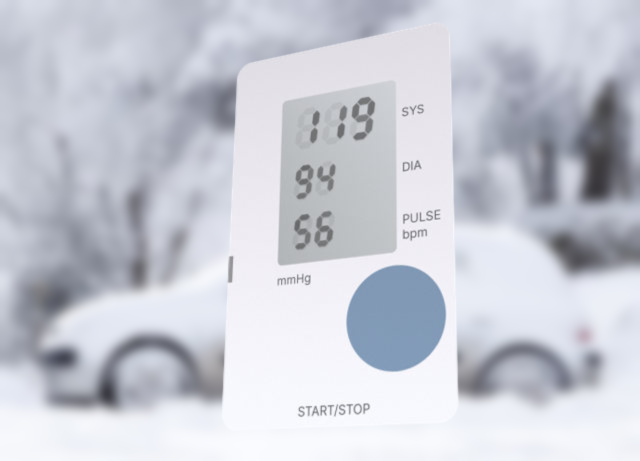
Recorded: 119 (mmHg)
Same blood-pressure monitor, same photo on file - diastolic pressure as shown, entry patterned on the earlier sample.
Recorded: 94 (mmHg)
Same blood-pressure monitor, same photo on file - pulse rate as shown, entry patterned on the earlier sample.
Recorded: 56 (bpm)
